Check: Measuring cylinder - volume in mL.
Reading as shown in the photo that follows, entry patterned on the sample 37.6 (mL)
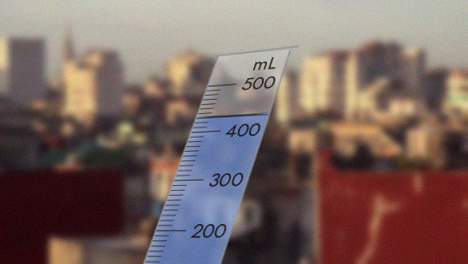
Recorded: 430 (mL)
